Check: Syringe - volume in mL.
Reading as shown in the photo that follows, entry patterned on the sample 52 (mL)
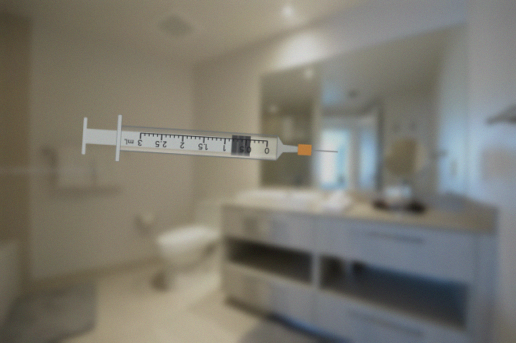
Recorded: 0.4 (mL)
